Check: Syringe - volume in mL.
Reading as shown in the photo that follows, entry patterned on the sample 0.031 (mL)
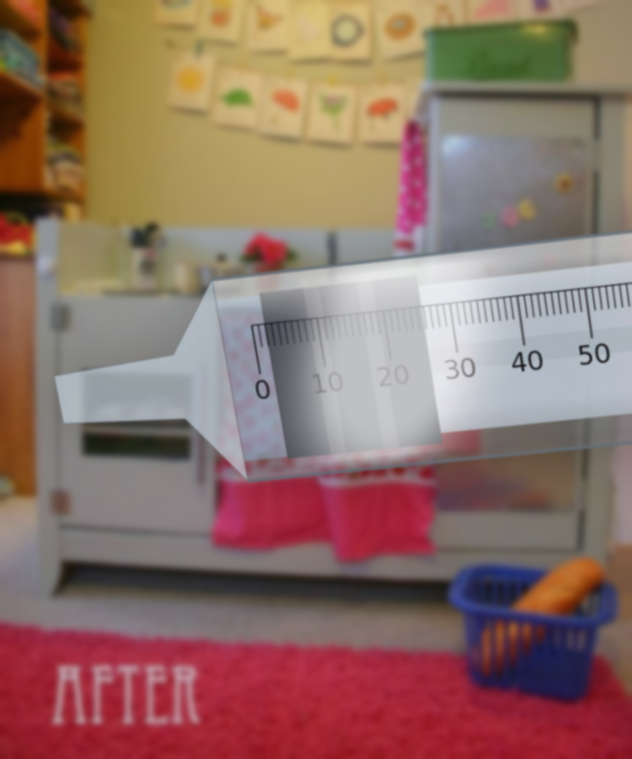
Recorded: 2 (mL)
